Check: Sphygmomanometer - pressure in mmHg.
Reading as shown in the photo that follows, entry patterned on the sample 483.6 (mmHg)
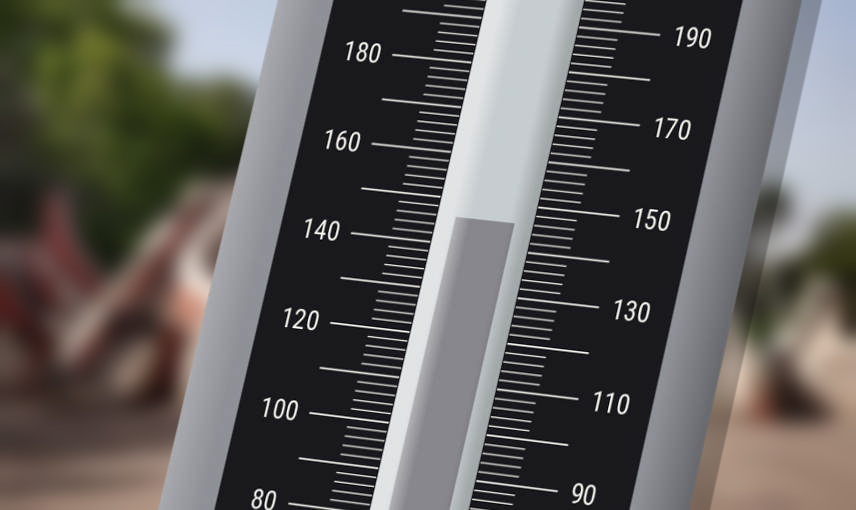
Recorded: 146 (mmHg)
